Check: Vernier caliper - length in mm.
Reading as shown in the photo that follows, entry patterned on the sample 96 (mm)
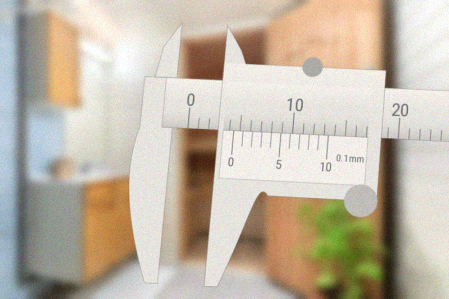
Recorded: 4.4 (mm)
